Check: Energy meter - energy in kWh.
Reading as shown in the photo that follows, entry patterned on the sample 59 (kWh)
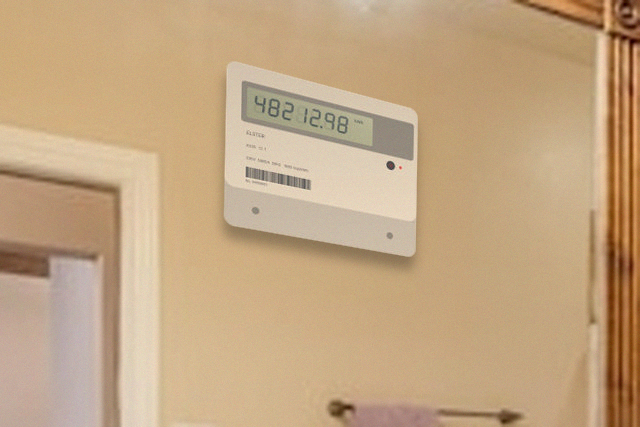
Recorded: 48212.98 (kWh)
